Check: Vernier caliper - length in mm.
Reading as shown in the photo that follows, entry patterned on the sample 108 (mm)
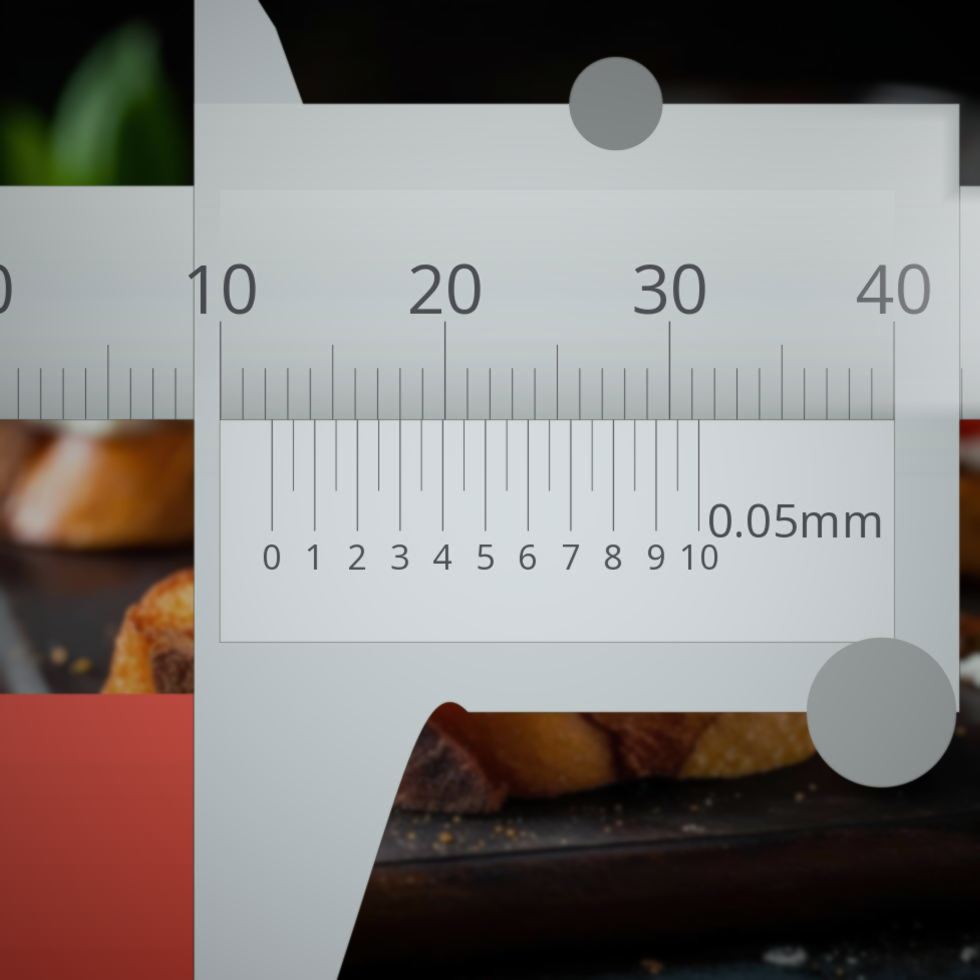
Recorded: 12.3 (mm)
